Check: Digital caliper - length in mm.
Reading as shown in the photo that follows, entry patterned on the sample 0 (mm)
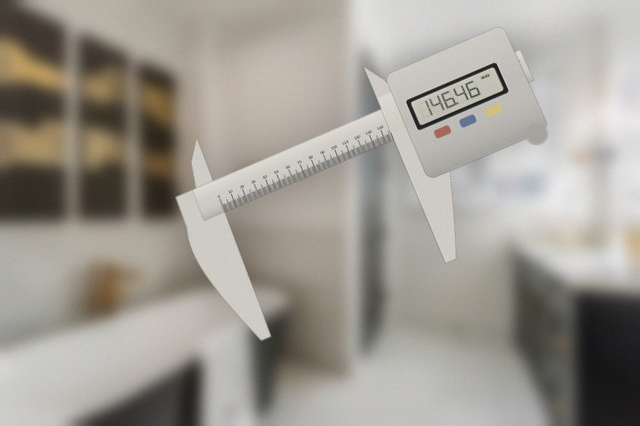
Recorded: 146.46 (mm)
